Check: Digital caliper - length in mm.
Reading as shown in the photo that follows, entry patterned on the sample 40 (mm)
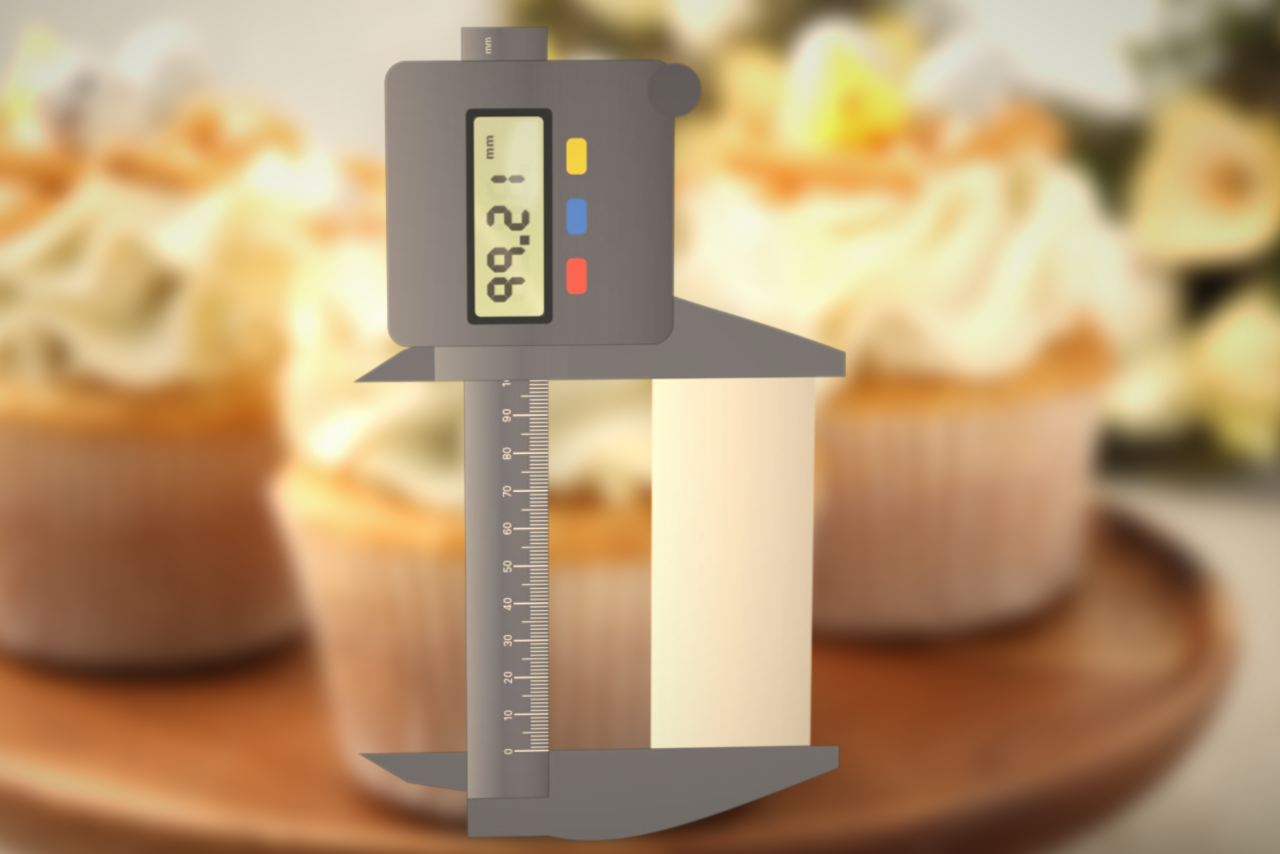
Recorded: 99.21 (mm)
